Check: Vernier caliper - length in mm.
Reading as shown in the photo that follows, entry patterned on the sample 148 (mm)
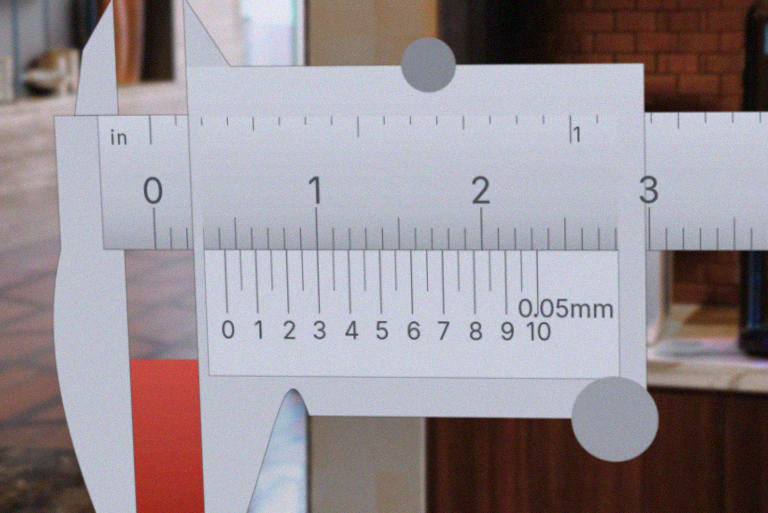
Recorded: 4.3 (mm)
